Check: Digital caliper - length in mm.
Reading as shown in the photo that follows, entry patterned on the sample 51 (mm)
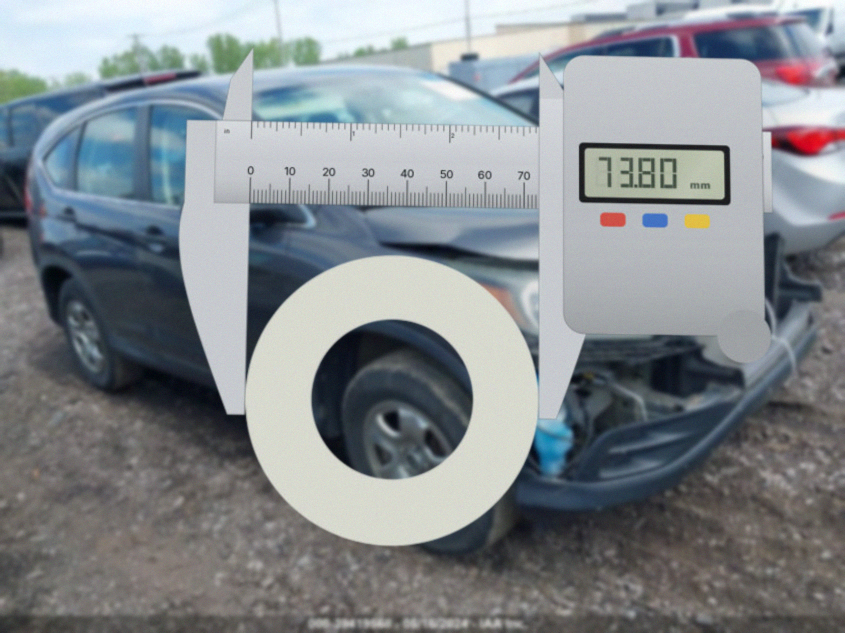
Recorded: 73.80 (mm)
